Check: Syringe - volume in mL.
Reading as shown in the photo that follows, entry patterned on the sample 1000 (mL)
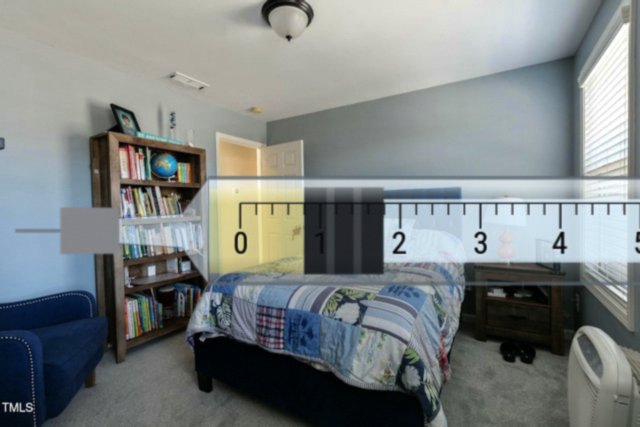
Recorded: 0.8 (mL)
